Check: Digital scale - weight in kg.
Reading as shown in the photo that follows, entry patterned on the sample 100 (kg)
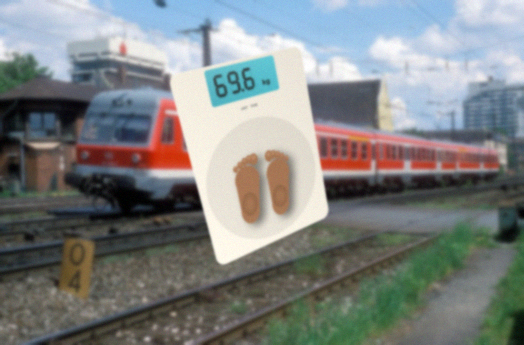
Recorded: 69.6 (kg)
